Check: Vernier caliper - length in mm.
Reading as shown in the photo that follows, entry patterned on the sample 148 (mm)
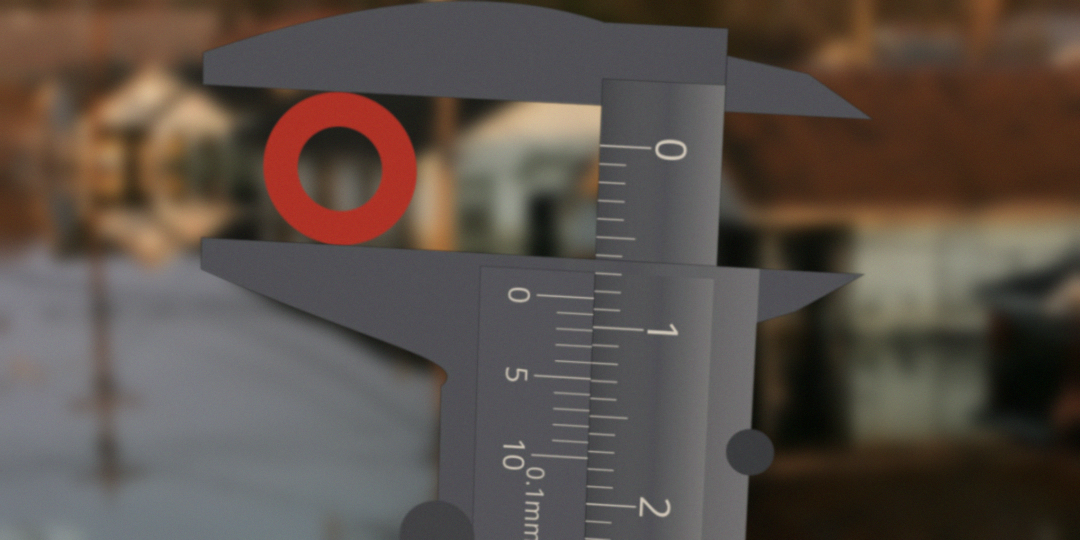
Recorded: 8.4 (mm)
